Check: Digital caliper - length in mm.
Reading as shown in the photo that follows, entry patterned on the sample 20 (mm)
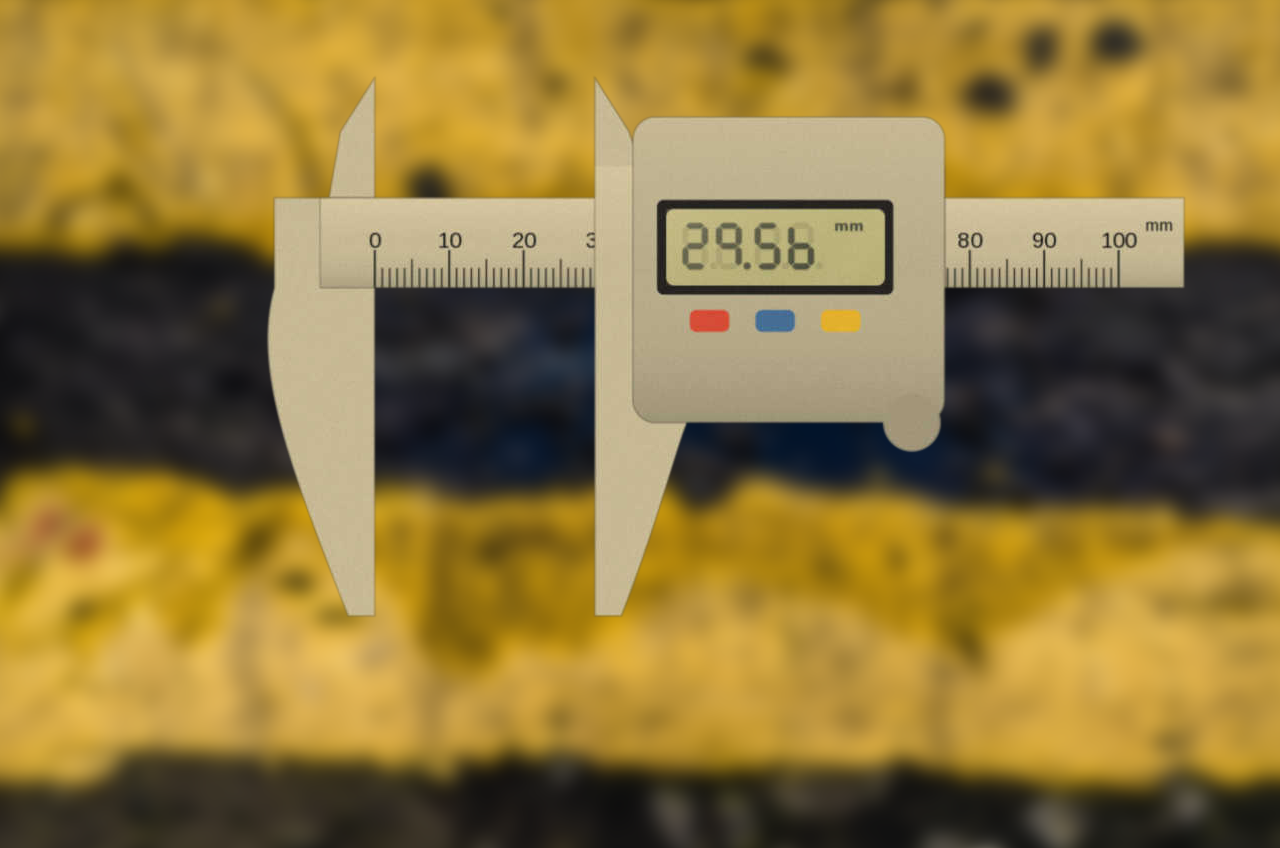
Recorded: 29.56 (mm)
